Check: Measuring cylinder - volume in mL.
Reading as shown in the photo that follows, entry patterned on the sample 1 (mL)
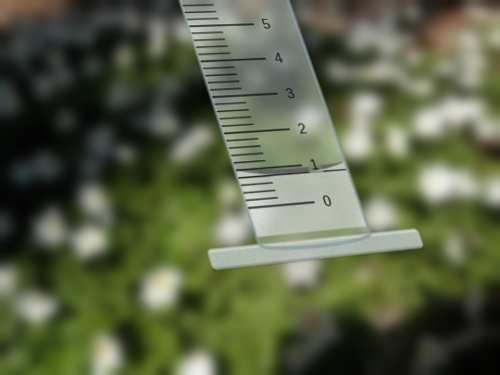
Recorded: 0.8 (mL)
